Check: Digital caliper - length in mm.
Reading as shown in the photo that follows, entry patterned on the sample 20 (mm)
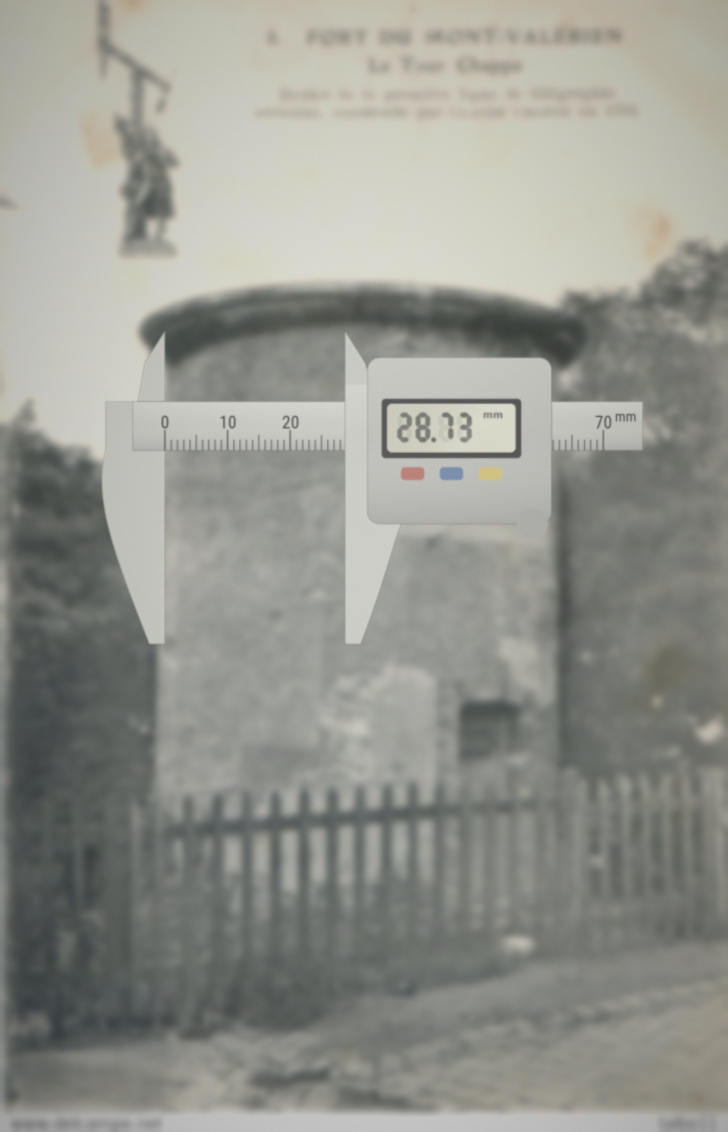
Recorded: 28.73 (mm)
